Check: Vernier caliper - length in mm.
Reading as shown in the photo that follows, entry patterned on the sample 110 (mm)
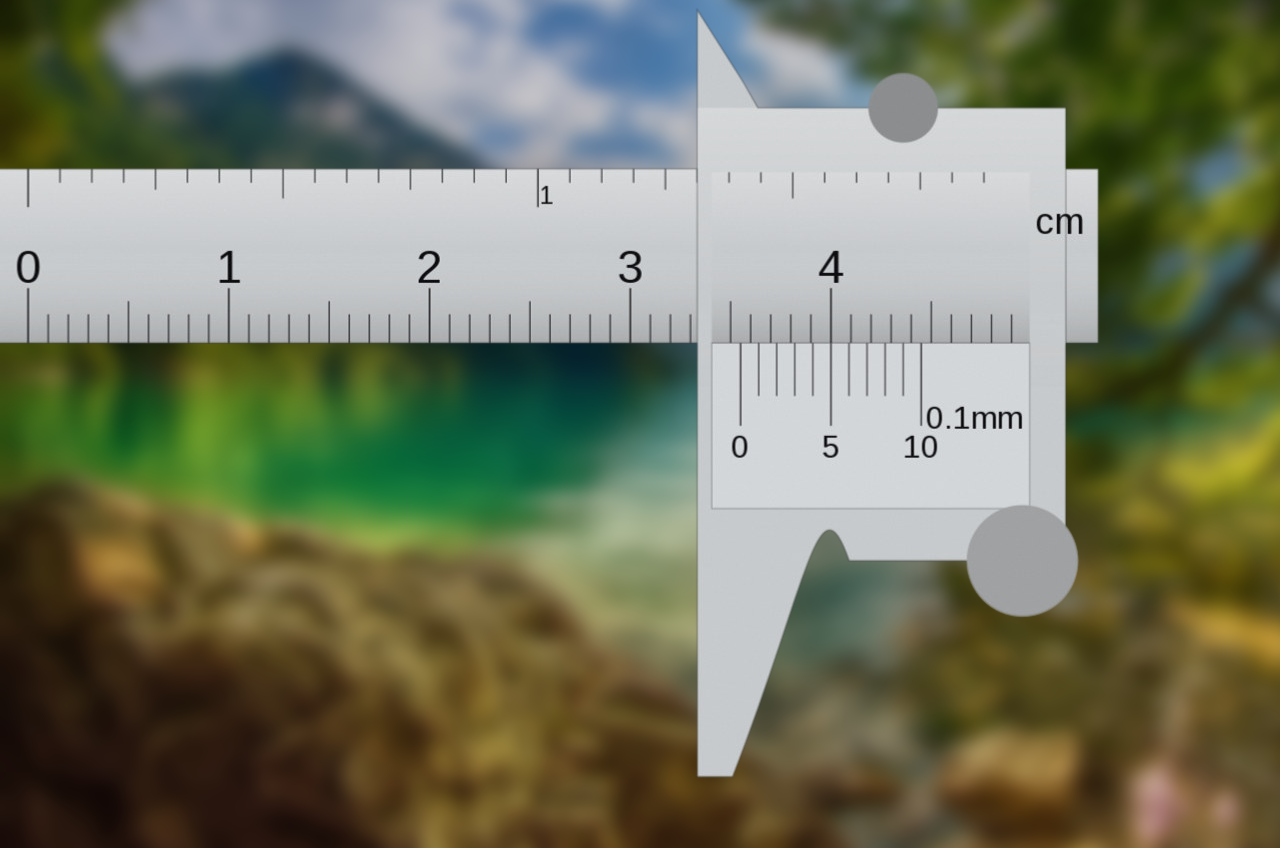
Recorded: 35.5 (mm)
